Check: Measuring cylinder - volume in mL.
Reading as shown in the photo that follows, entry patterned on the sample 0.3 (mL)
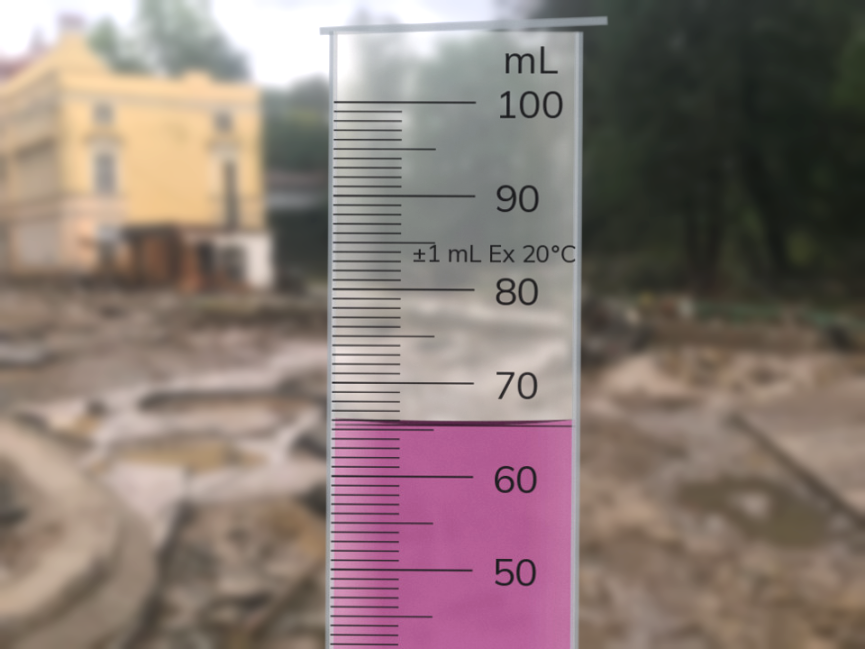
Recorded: 65.5 (mL)
